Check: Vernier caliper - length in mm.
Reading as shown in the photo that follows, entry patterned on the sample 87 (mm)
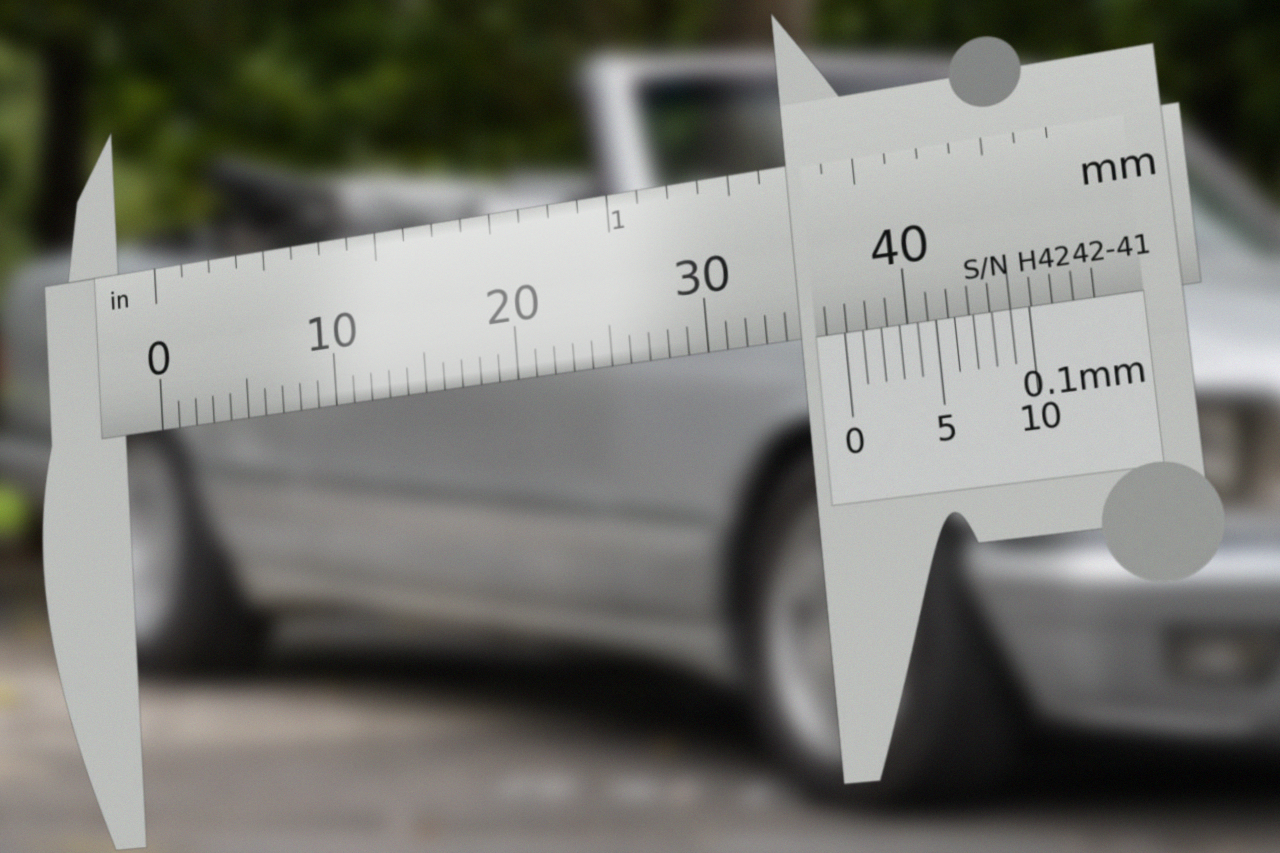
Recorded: 36.9 (mm)
